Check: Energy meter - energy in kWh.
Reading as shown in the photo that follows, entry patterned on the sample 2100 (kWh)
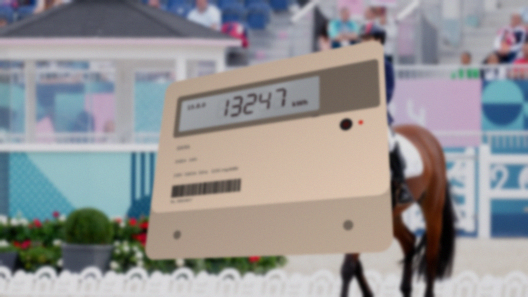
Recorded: 13247 (kWh)
